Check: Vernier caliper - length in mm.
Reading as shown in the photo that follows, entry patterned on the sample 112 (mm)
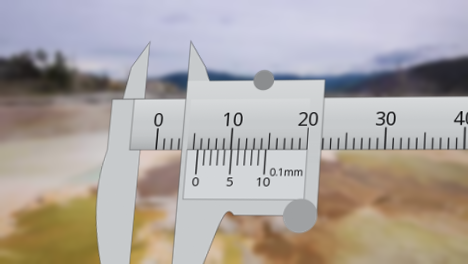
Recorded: 5.6 (mm)
